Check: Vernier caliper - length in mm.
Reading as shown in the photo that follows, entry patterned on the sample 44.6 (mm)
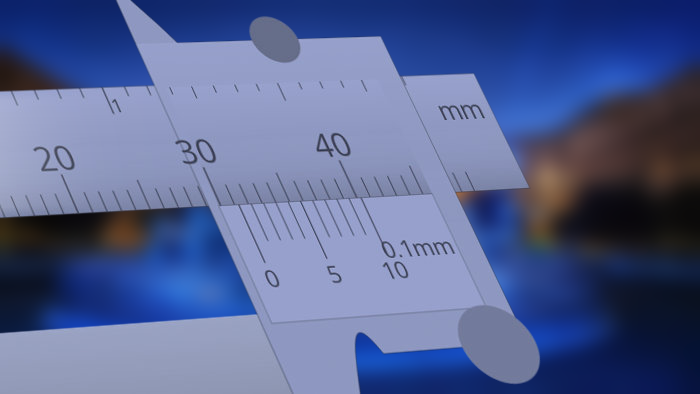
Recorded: 31.3 (mm)
